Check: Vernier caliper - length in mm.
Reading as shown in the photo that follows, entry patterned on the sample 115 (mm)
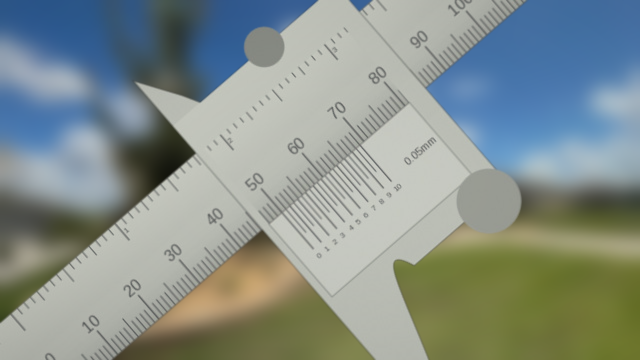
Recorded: 50.0 (mm)
